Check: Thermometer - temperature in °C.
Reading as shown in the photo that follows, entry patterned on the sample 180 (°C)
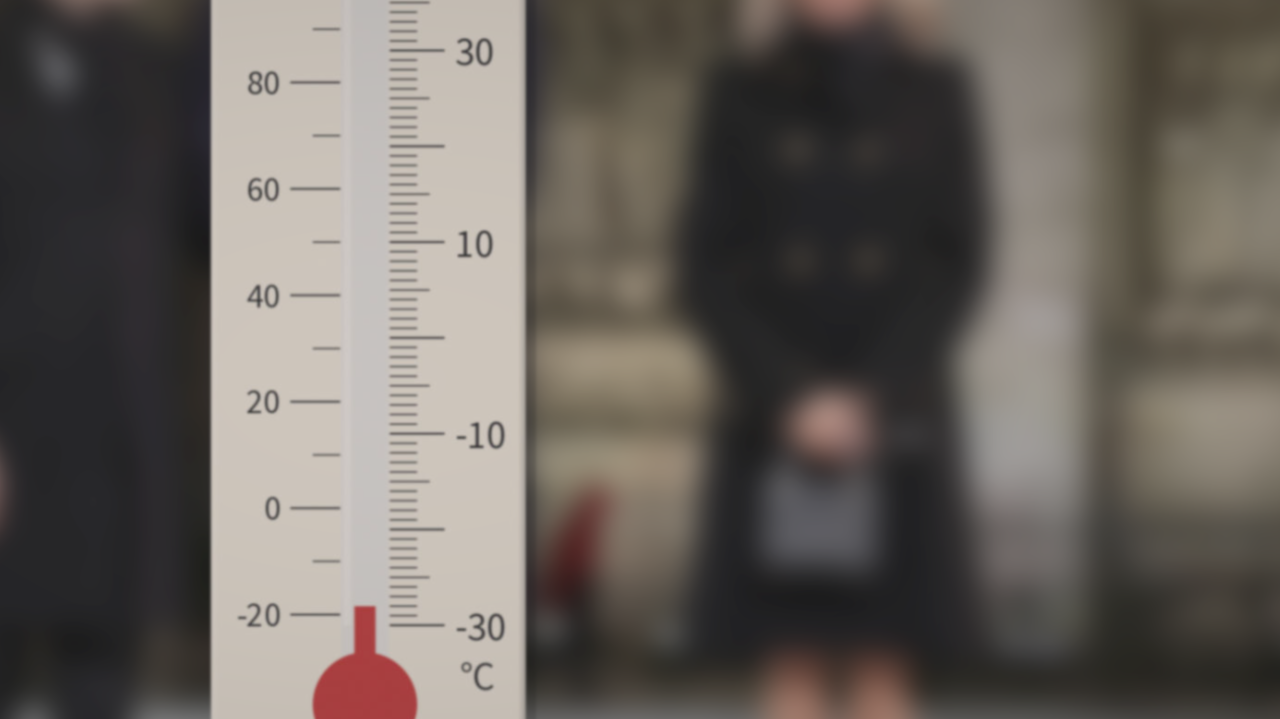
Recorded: -28 (°C)
